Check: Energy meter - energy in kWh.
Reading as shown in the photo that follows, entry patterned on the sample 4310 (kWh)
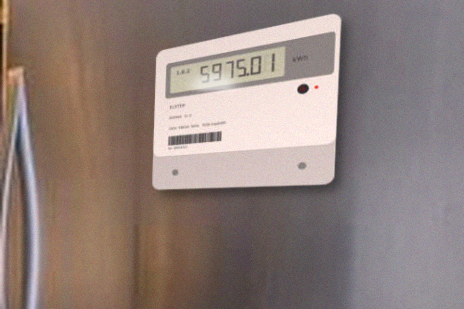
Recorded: 5975.01 (kWh)
